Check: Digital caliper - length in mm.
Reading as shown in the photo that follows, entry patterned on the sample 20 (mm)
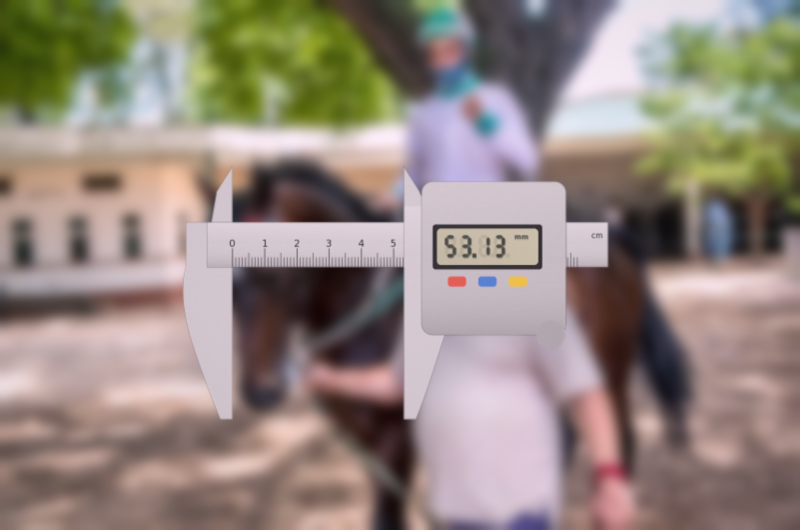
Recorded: 53.13 (mm)
